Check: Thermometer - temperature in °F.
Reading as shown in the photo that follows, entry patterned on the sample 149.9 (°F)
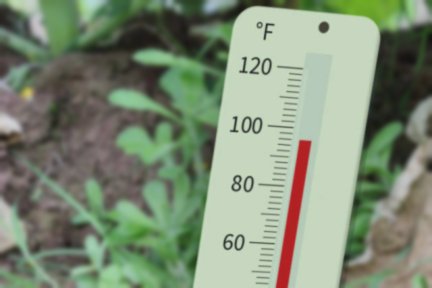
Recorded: 96 (°F)
